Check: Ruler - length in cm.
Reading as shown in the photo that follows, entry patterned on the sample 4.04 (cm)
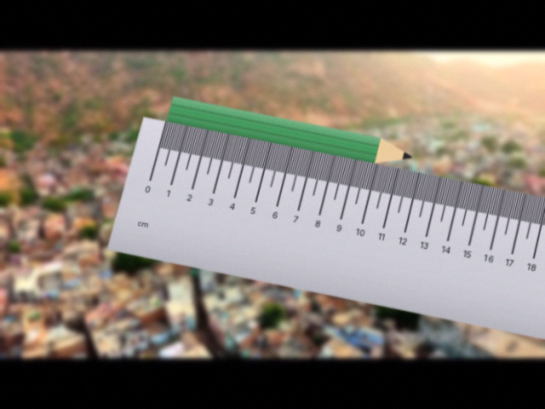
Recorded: 11.5 (cm)
